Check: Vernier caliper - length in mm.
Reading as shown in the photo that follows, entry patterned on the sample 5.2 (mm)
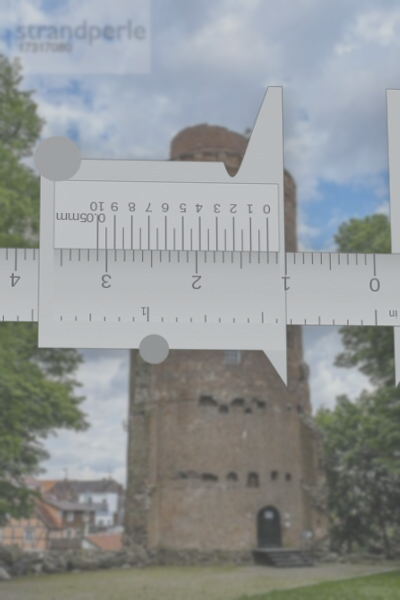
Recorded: 12.0 (mm)
